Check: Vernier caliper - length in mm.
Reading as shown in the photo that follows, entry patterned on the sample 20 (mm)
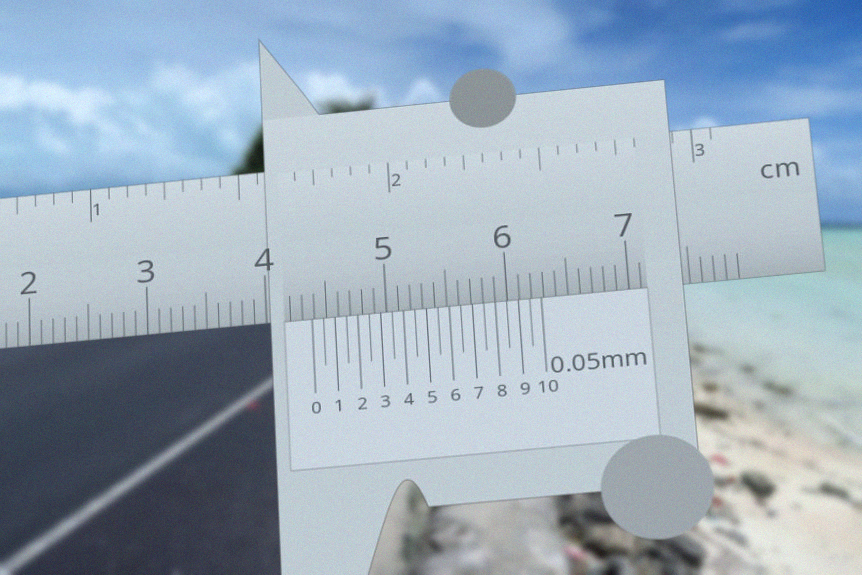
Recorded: 43.8 (mm)
